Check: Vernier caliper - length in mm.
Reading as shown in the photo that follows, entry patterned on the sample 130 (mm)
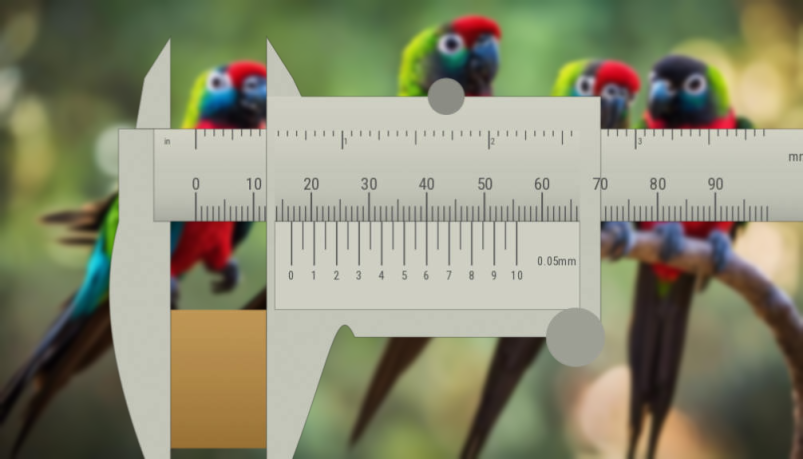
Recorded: 16.6 (mm)
